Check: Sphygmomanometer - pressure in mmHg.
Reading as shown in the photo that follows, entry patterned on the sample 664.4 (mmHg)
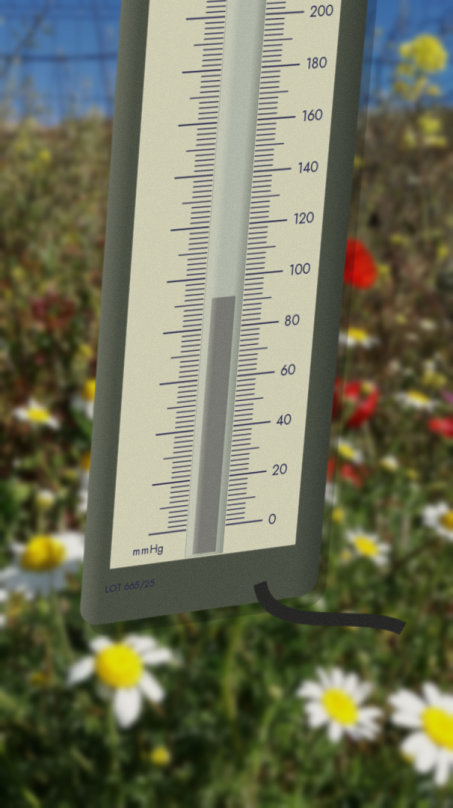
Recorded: 92 (mmHg)
